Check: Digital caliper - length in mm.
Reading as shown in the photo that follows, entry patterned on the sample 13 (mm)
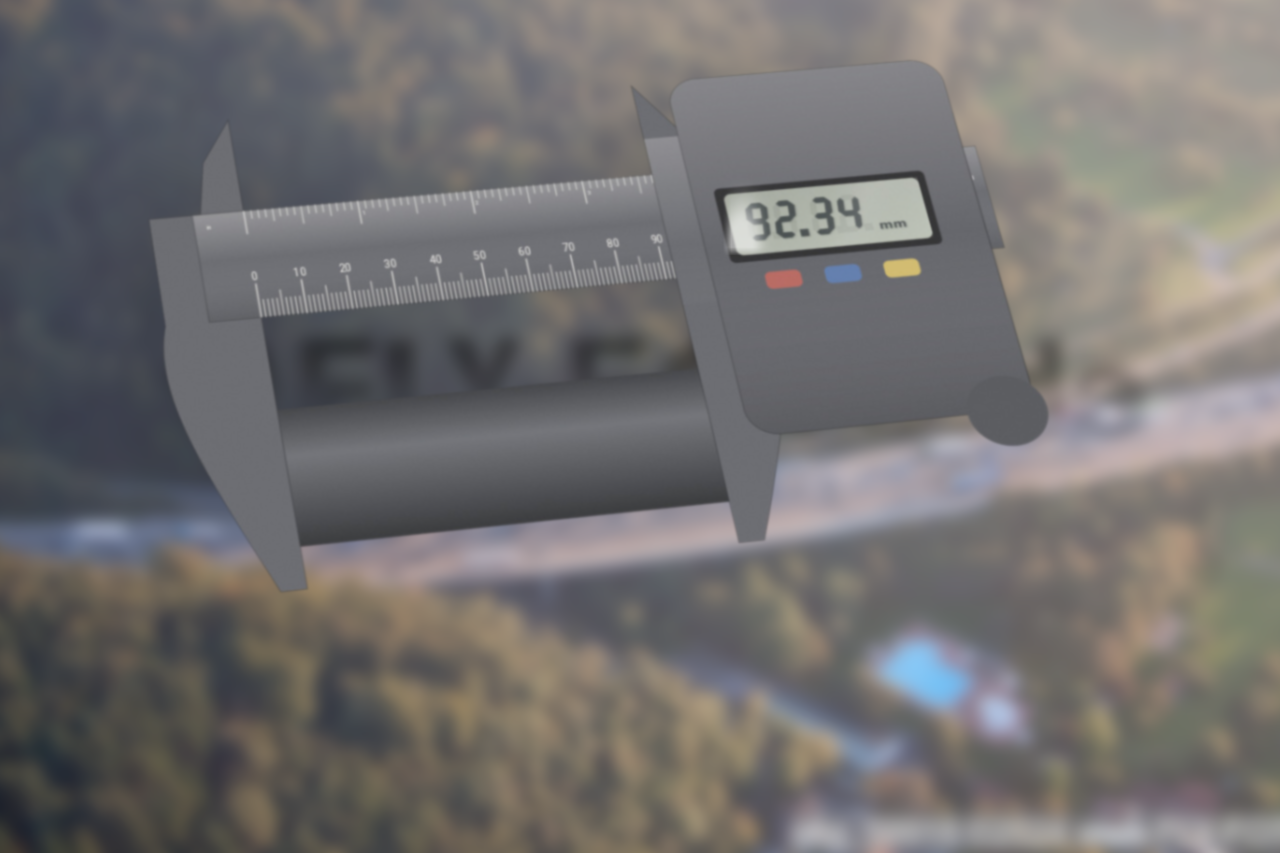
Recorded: 92.34 (mm)
